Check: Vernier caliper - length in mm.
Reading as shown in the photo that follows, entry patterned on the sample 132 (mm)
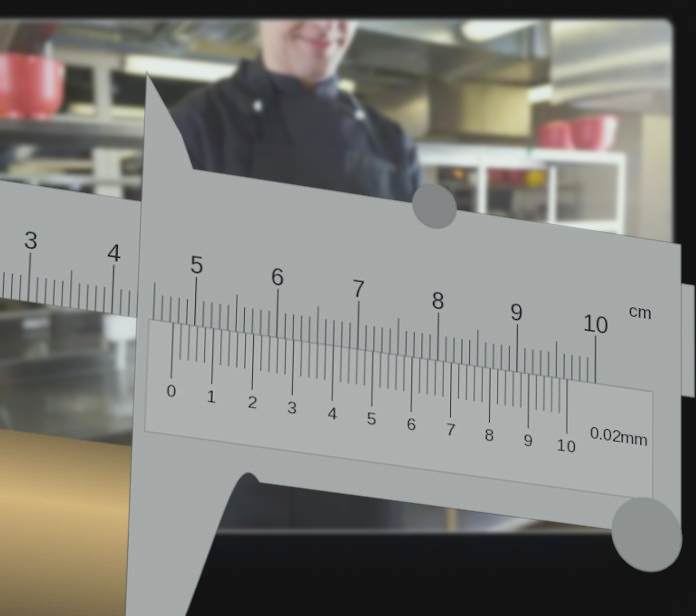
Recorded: 47.4 (mm)
